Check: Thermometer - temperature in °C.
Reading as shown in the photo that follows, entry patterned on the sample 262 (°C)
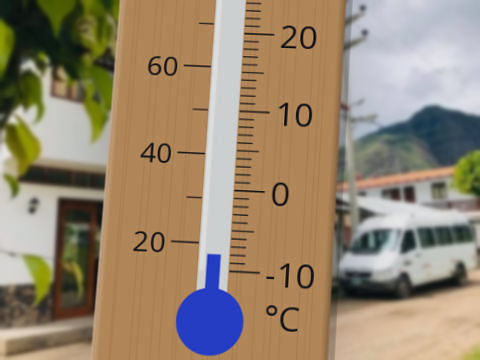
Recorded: -8 (°C)
